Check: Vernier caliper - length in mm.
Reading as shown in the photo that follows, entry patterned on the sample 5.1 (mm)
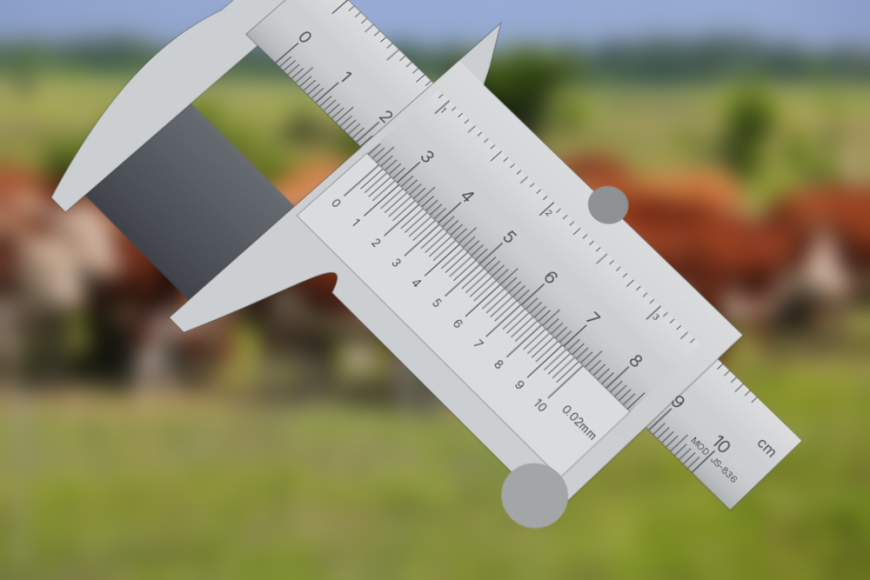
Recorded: 25.6 (mm)
